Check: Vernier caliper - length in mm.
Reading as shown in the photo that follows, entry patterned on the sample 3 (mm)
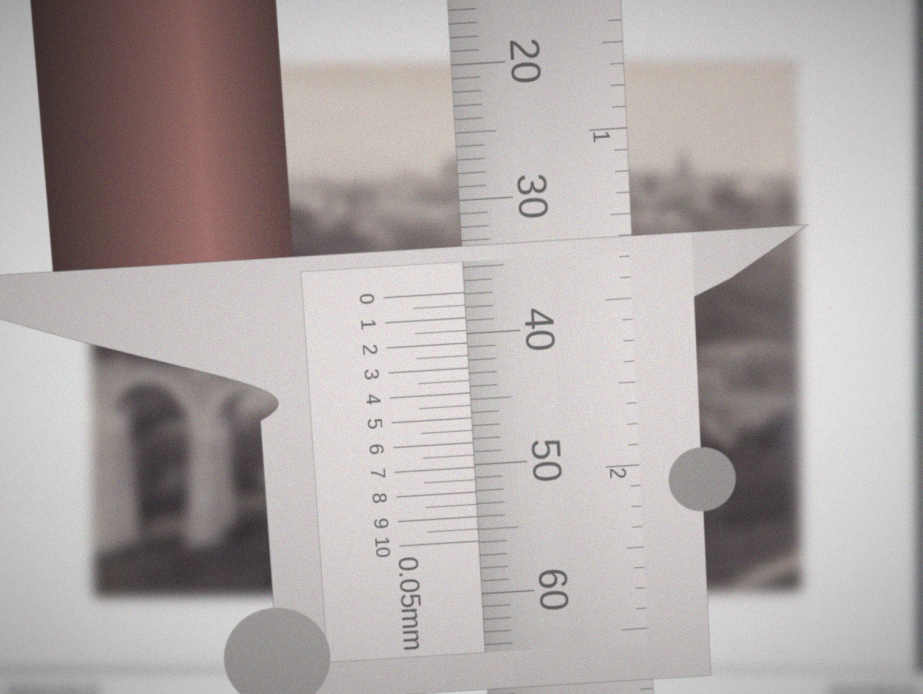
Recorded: 36.9 (mm)
